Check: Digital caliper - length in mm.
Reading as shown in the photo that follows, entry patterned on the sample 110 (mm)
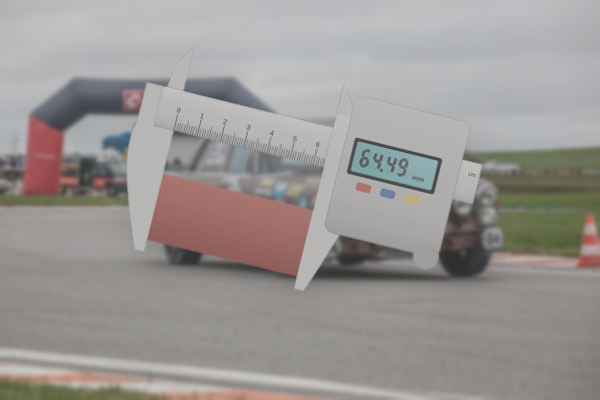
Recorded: 64.49 (mm)
